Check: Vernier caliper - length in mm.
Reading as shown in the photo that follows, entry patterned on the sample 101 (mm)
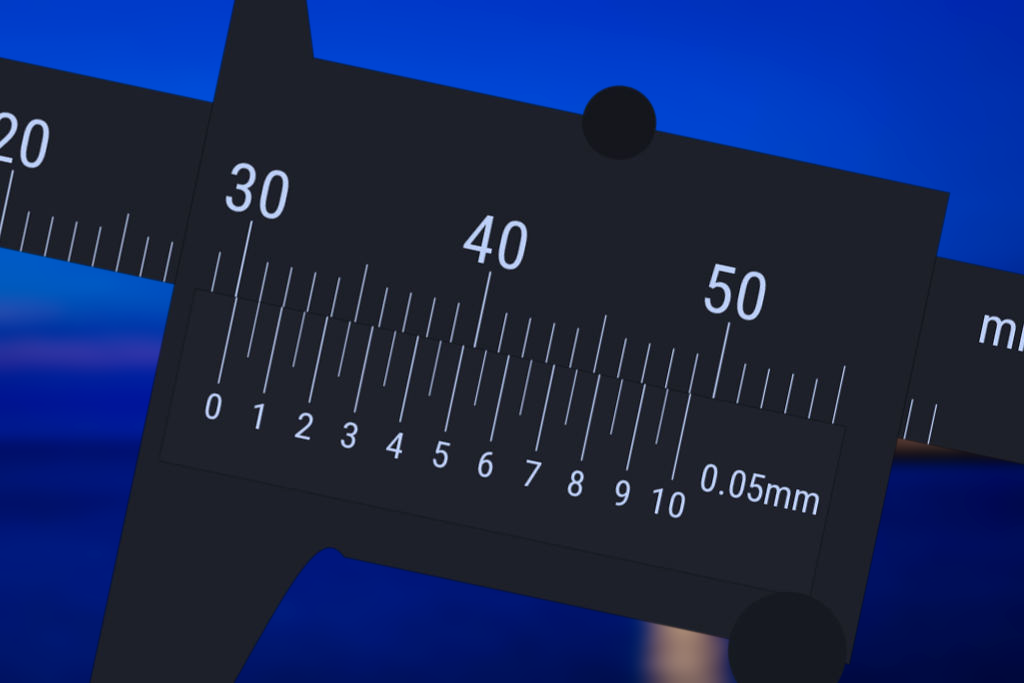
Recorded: 30.05 (mm)
